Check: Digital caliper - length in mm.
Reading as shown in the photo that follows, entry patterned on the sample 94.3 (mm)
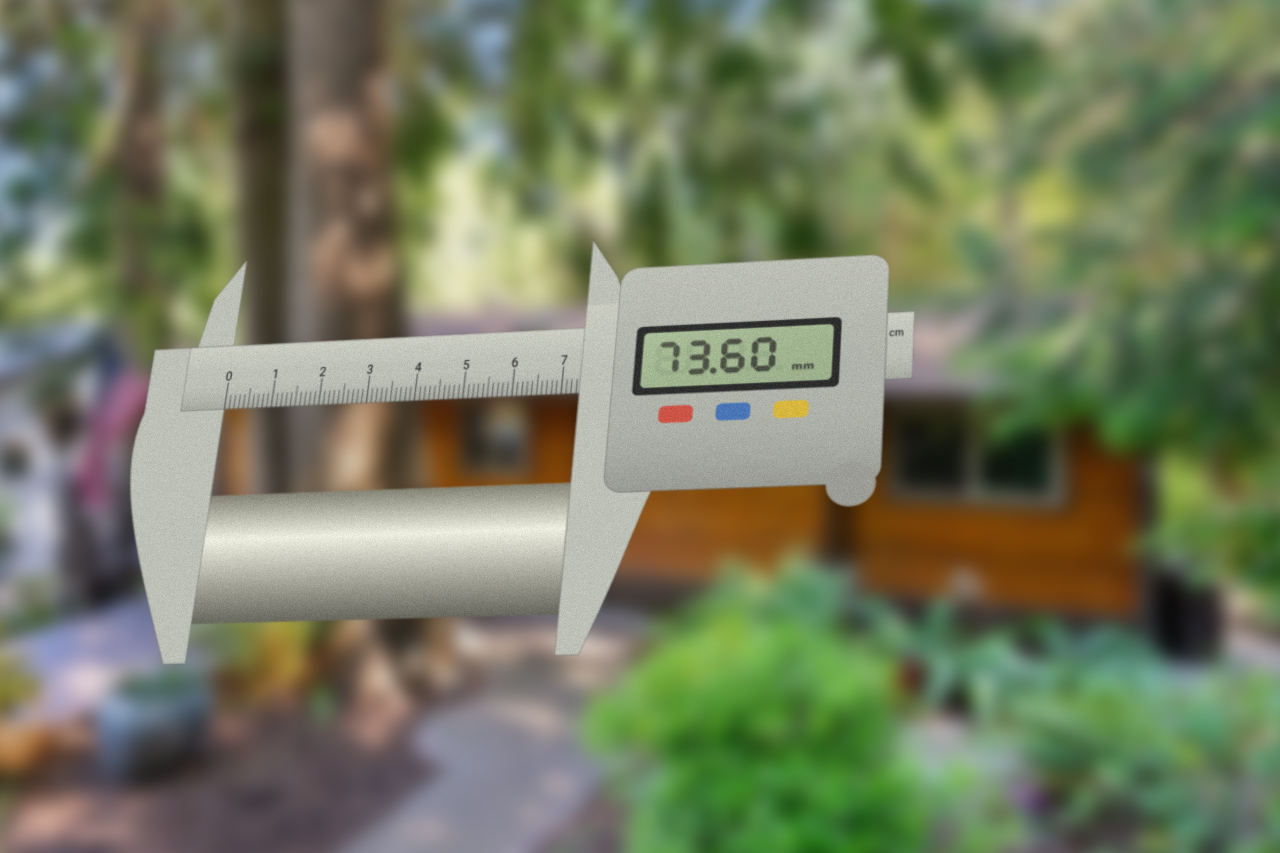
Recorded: 73.60 (mm)
